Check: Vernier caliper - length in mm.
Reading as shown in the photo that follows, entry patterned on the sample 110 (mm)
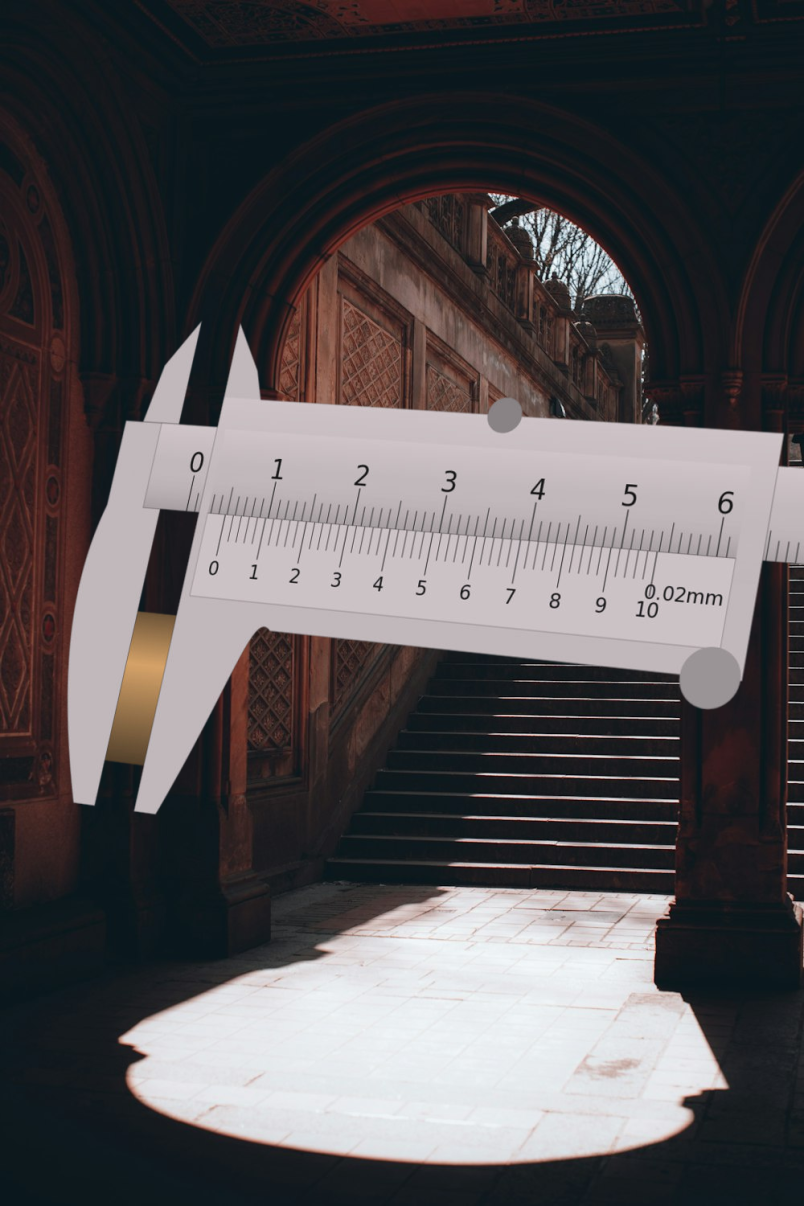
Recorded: 4.8 (mm)
